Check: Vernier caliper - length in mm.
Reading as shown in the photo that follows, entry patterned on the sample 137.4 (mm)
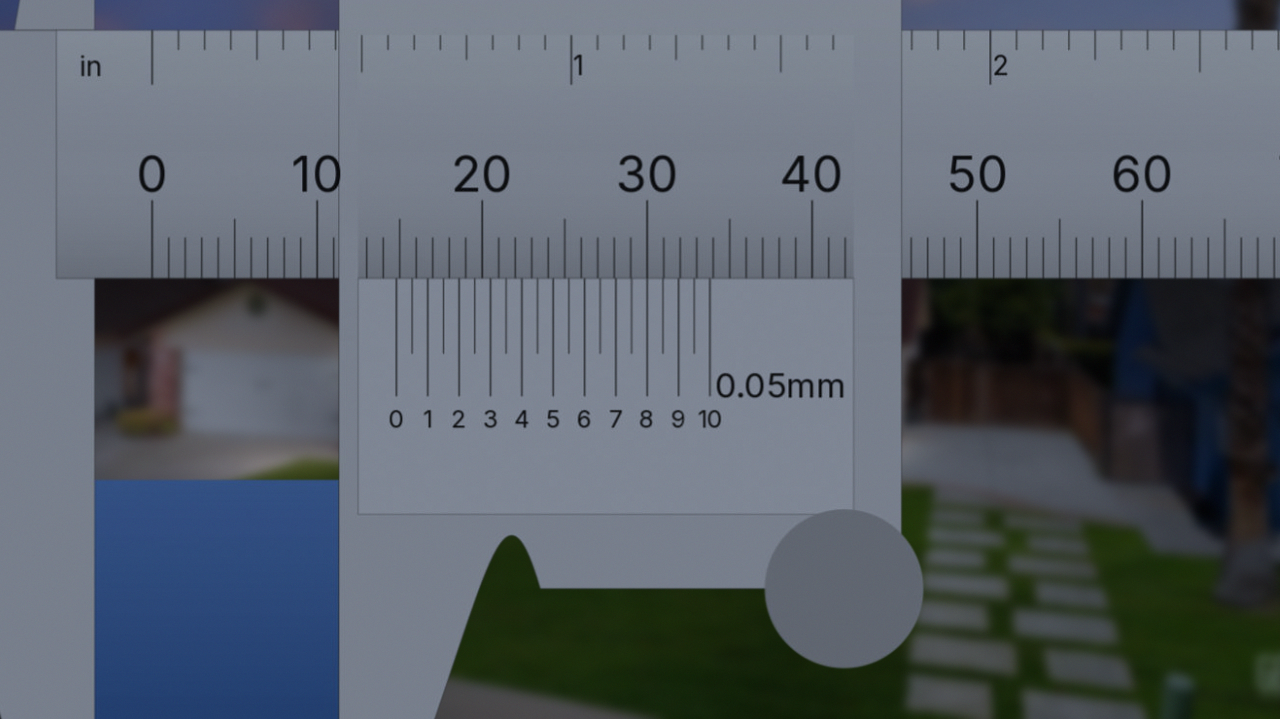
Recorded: 14.8 (mm)
